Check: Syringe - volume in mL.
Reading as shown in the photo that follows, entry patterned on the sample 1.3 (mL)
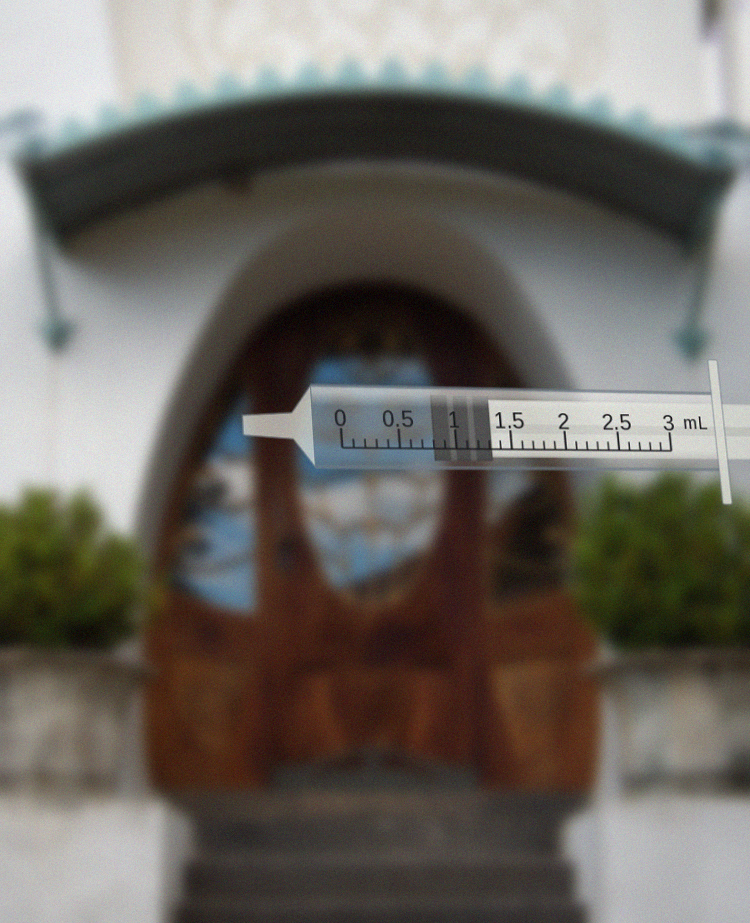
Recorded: 0.8 (mL)
